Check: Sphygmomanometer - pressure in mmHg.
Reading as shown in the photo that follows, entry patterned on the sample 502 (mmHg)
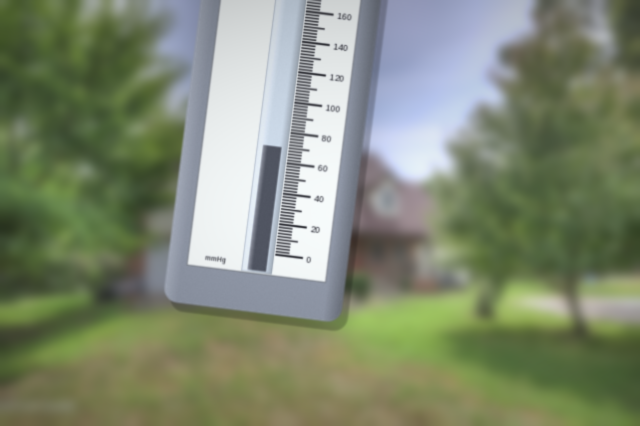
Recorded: 70 (mmHg)
